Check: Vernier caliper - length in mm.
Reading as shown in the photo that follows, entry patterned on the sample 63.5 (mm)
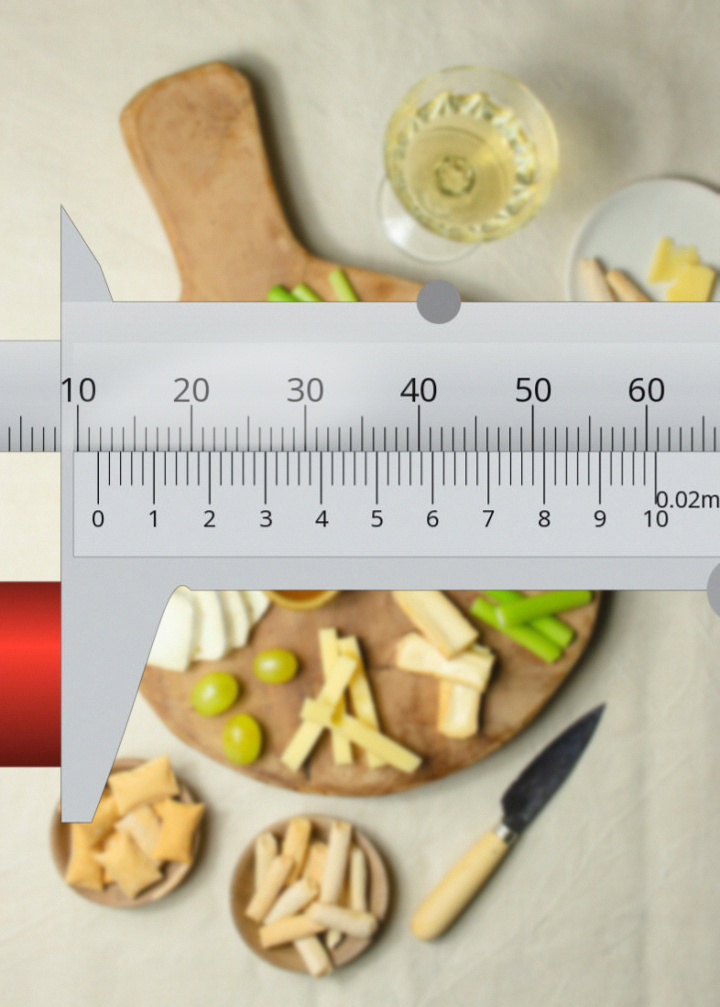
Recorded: 11.8 (mm)
